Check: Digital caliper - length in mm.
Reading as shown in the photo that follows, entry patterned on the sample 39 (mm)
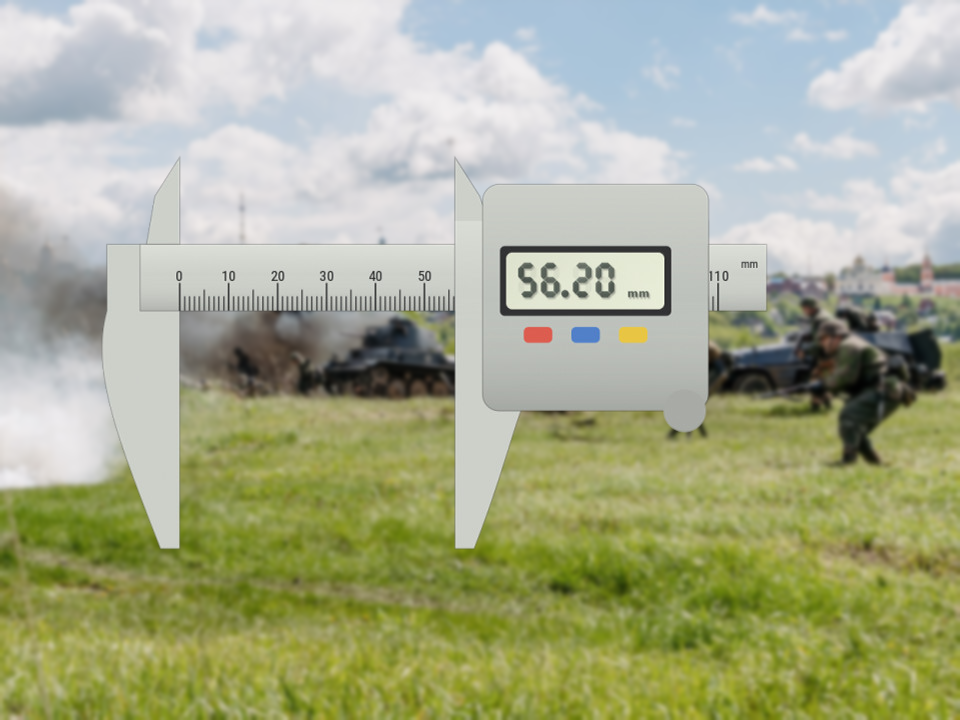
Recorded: 56.20 (mm)
